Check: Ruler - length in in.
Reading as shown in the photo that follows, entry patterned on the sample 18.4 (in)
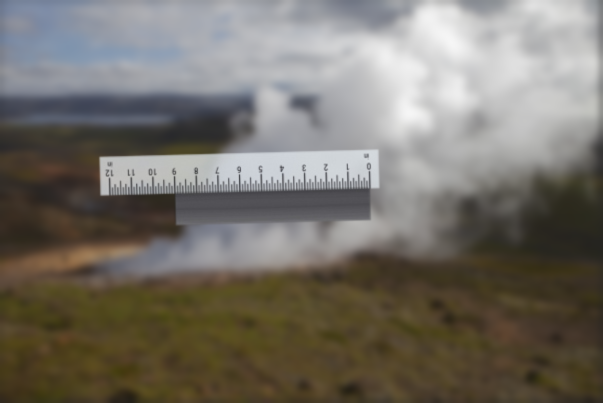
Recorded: 9 (in)
